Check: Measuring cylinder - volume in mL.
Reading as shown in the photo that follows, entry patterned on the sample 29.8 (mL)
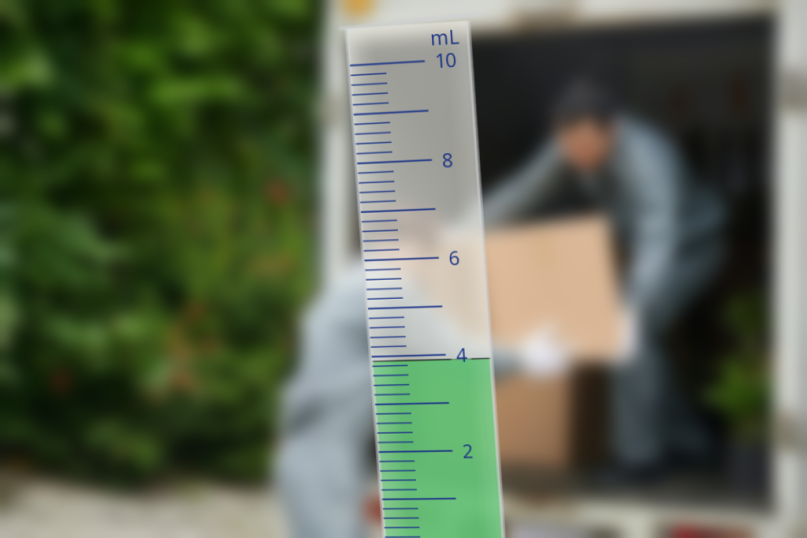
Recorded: 3.9 (mL)
